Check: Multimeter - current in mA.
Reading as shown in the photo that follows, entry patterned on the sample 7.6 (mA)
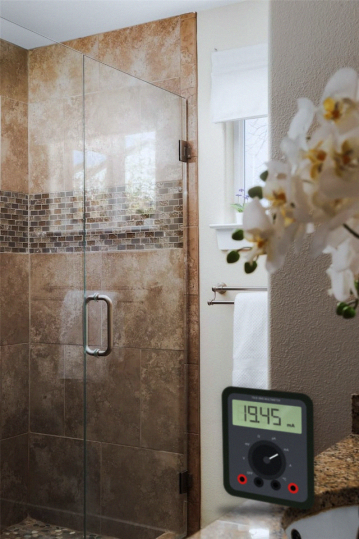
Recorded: 19.45 (mA)
